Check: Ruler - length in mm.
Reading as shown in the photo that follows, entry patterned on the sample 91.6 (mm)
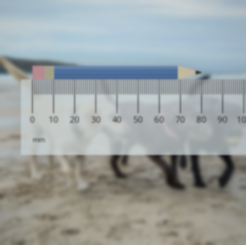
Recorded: 80 (mm)
